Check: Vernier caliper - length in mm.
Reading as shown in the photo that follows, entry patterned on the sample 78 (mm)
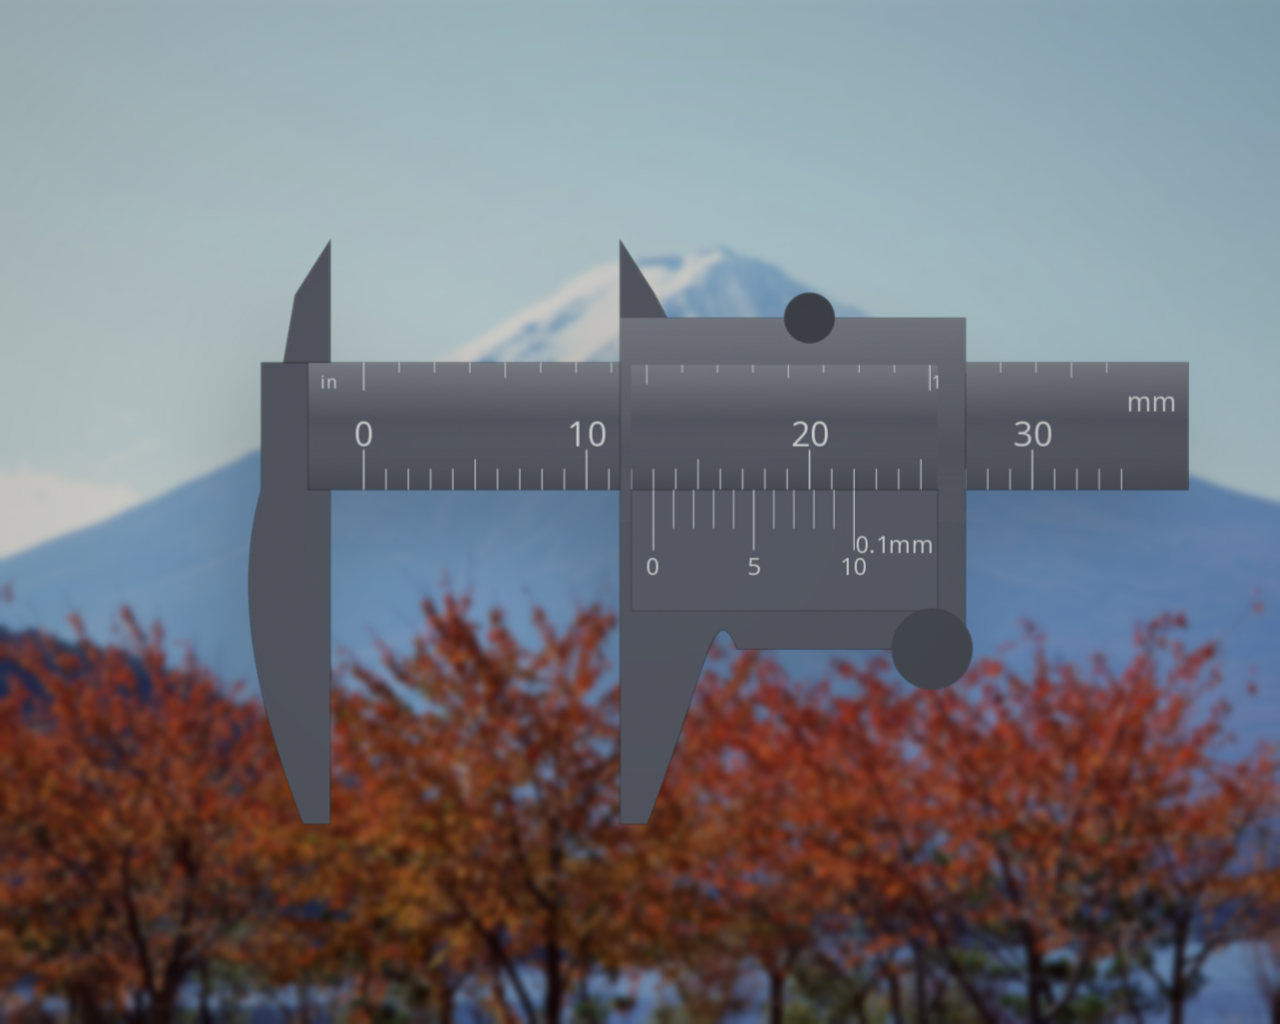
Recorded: 13.0 (mm)
